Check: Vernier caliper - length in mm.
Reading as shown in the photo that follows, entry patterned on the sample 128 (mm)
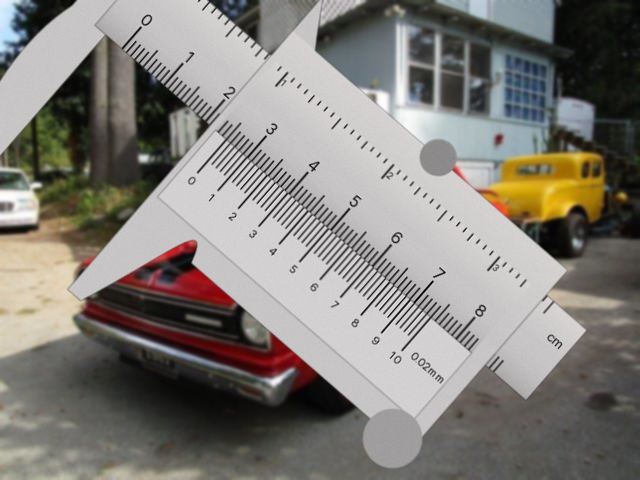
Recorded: 25.0 (mm)
